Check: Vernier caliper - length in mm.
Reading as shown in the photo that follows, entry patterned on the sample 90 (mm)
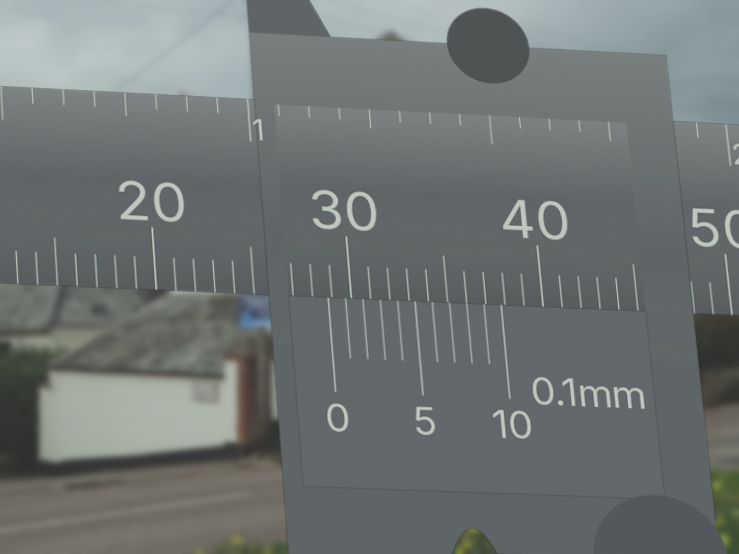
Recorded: 28.8 (mm)
